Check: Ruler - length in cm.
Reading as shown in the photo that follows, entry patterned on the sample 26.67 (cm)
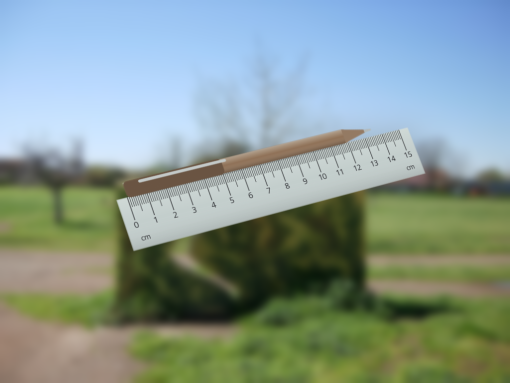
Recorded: 13.5 (cm)
